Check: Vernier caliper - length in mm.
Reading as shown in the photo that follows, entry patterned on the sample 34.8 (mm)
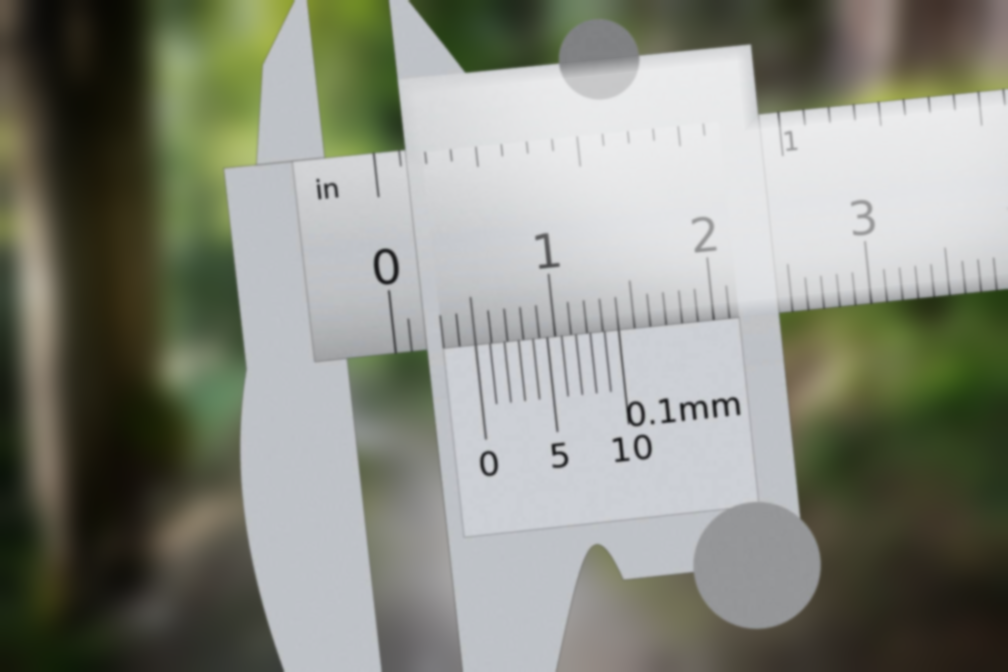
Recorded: 5.0 (mm)
